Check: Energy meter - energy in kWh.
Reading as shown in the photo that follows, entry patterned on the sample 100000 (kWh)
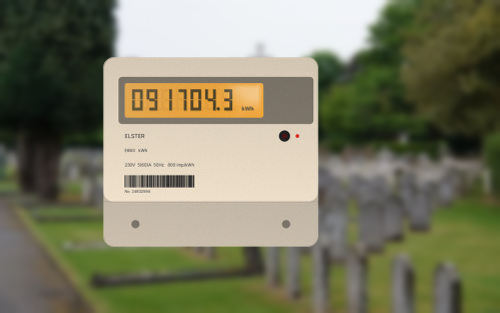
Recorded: 91704.3 (kWh)
